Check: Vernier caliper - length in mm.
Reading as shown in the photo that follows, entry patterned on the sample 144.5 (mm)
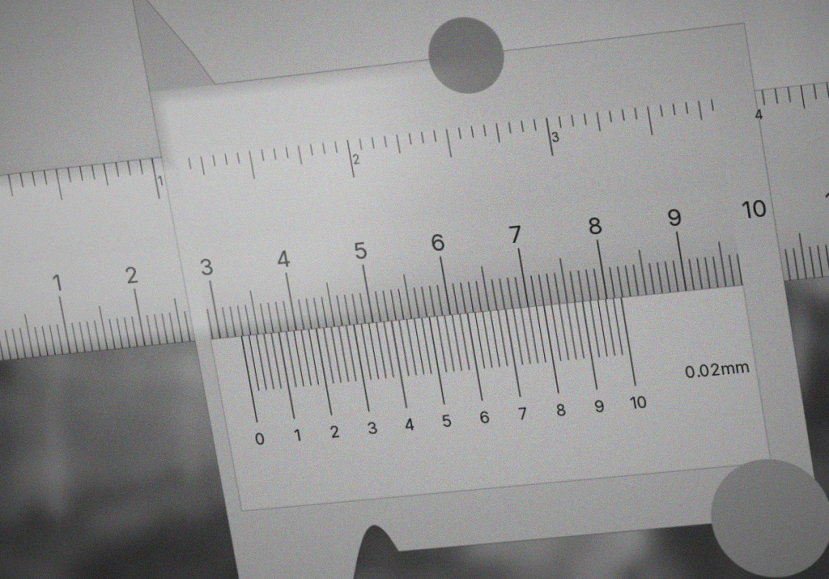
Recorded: 32.8 (mm)
